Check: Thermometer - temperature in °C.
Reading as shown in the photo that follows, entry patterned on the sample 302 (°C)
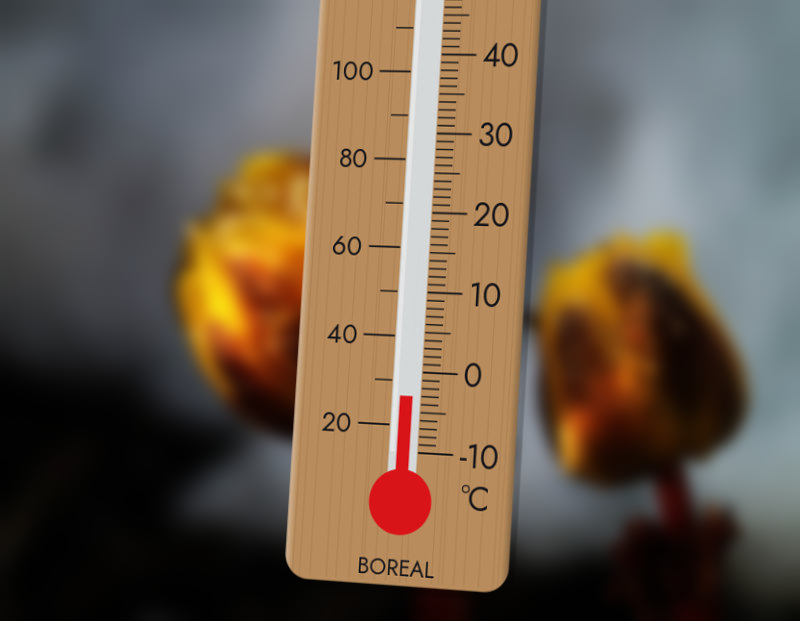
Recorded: -3 (°C)
